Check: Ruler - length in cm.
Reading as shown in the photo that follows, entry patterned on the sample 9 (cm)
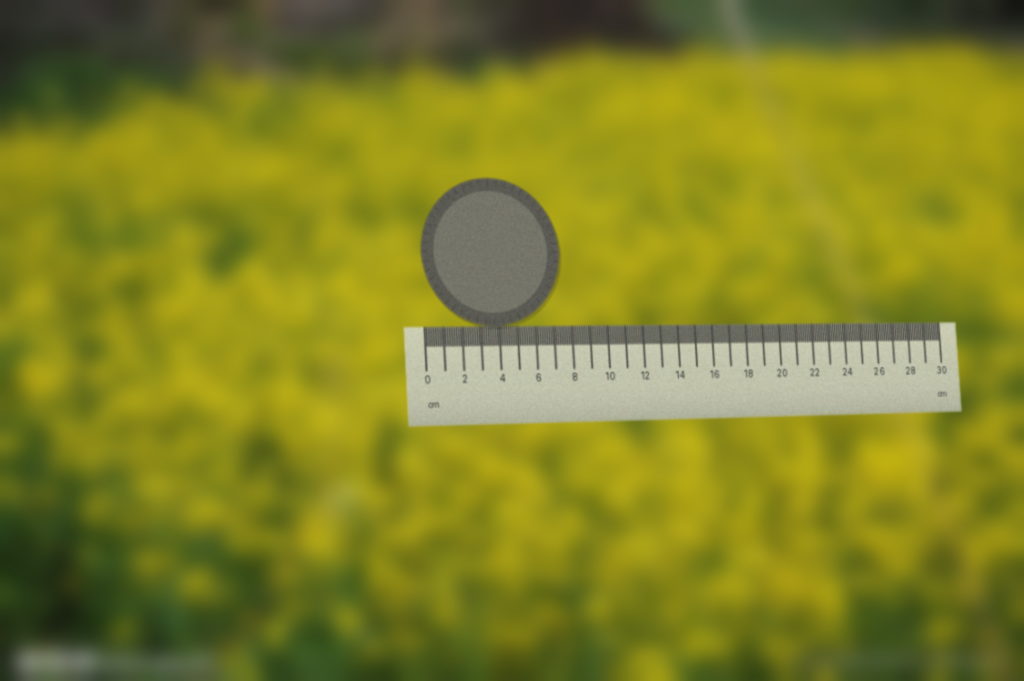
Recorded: 7.5 (cm)
